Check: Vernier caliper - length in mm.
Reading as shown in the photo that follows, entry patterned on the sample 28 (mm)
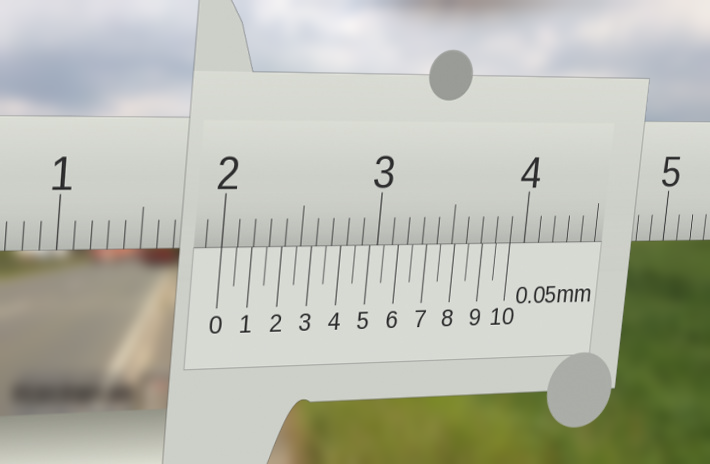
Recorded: 20.0 (mm)
